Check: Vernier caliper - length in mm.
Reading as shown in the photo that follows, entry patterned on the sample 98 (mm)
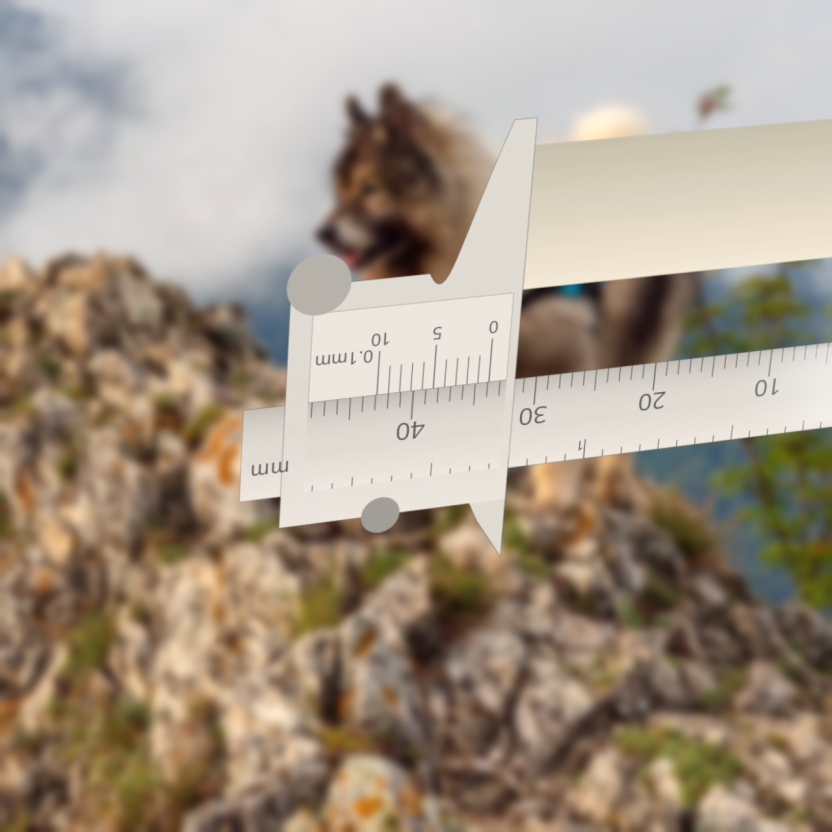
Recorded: 33.9 (mm)
